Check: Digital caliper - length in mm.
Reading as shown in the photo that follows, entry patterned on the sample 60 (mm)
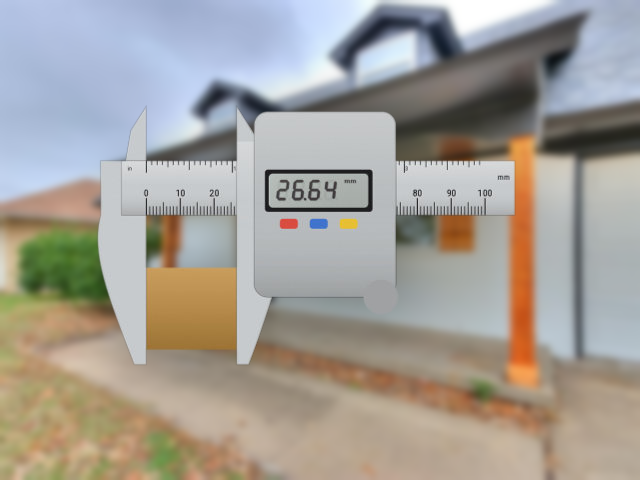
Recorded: 26.64 (mm)
